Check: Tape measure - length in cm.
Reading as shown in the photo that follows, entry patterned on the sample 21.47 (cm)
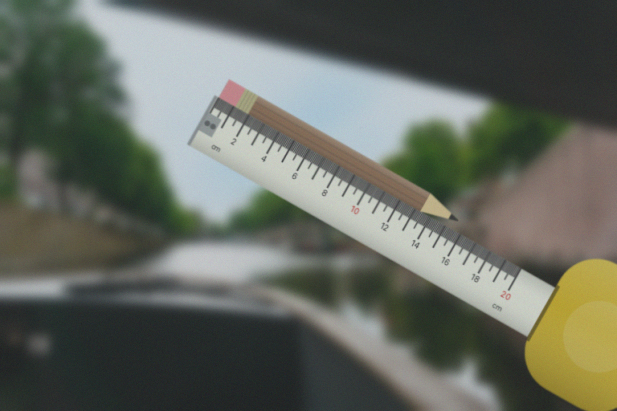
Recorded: 15.5 (cm)
